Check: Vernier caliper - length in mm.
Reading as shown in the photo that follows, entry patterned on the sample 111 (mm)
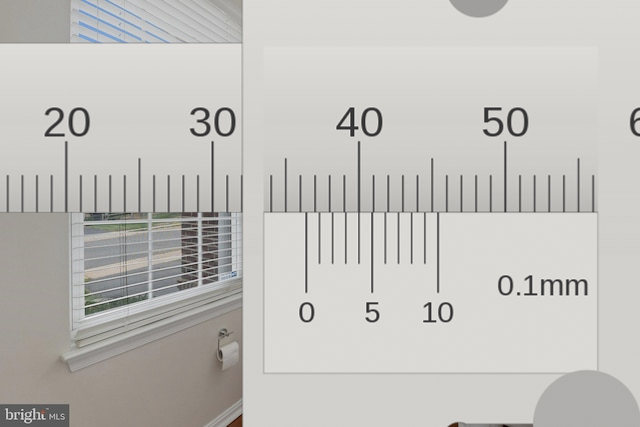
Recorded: 36.4 (mm)
